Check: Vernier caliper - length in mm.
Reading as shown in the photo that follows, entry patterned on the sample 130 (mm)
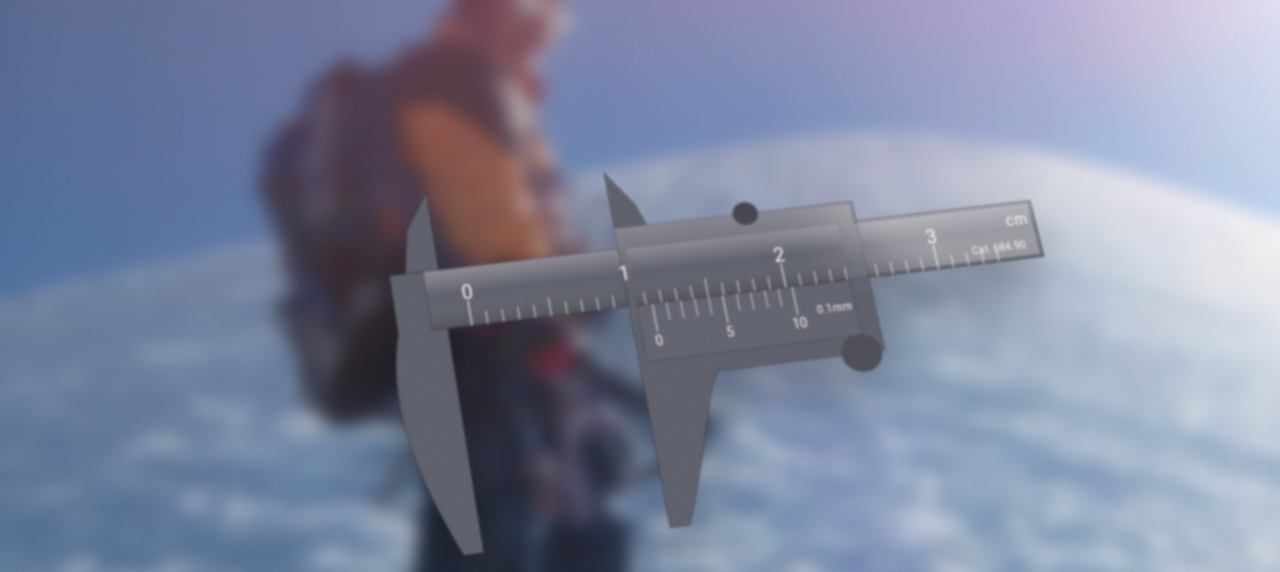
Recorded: 11.4 (mm)
